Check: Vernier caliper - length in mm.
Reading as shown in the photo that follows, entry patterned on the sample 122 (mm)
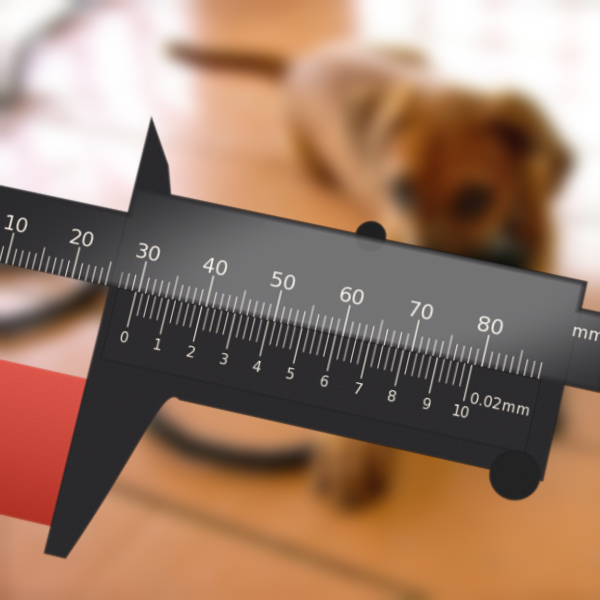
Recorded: 29.6 (mm)
